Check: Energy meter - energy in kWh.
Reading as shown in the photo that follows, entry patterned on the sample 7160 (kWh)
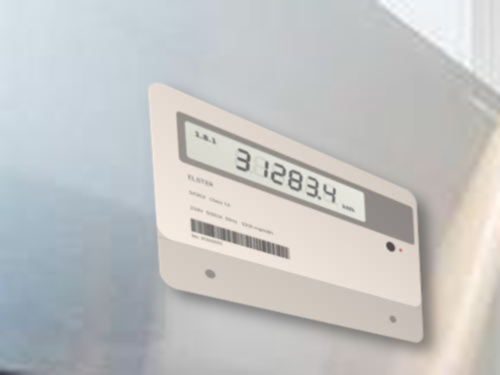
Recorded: 31283.4 (kWh)
